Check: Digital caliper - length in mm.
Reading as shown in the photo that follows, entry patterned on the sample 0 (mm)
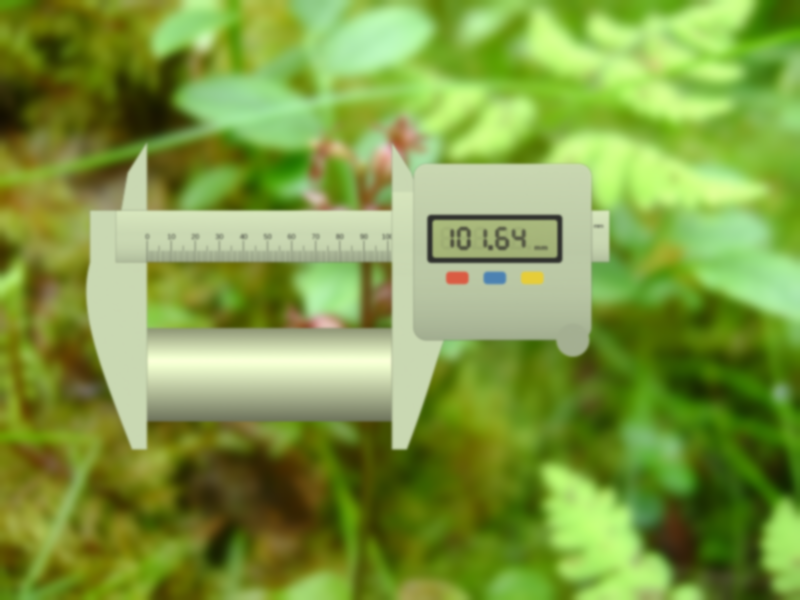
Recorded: 101.64 (mm)
